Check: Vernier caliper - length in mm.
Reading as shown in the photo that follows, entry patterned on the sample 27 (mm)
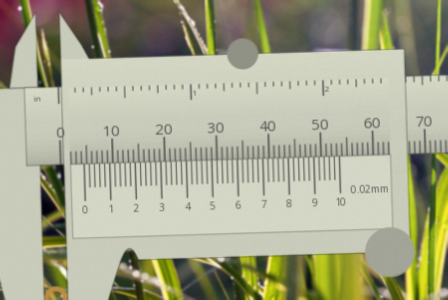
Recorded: 4.5 (mm)
